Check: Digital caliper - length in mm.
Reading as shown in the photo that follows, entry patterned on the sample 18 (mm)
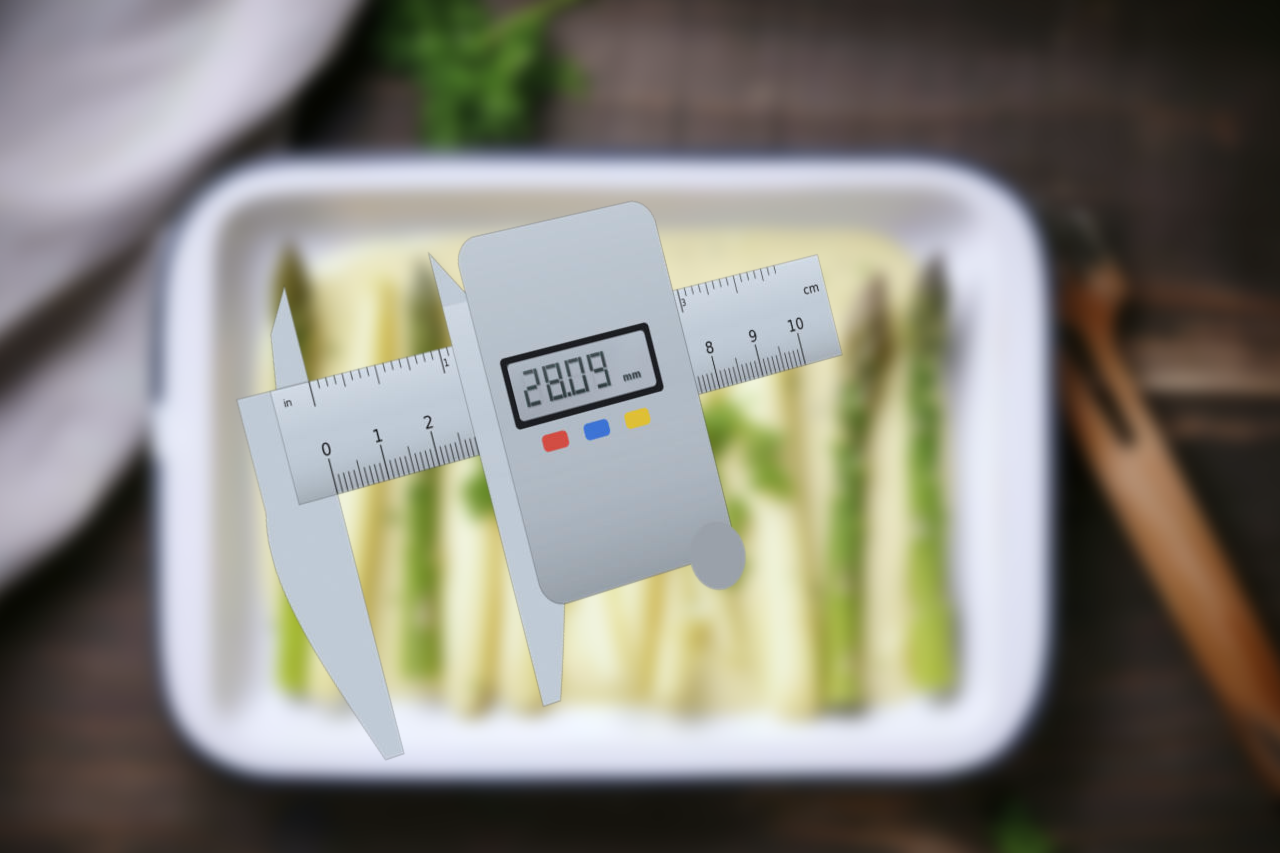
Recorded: 28.09 (mm)
